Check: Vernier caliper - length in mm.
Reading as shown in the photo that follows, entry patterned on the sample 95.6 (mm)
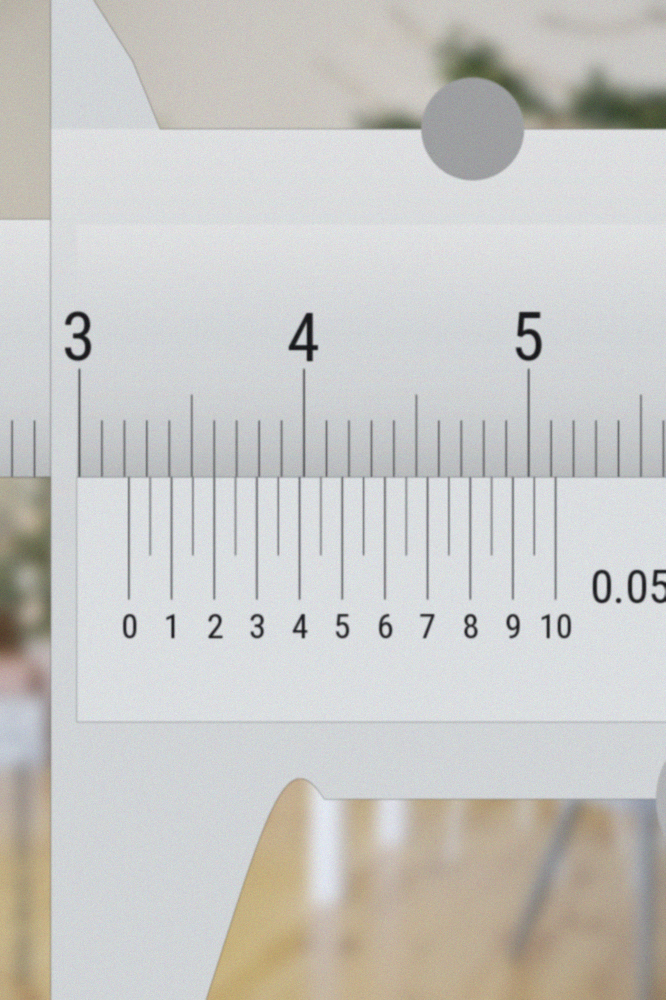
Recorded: 32.2 (mm)
